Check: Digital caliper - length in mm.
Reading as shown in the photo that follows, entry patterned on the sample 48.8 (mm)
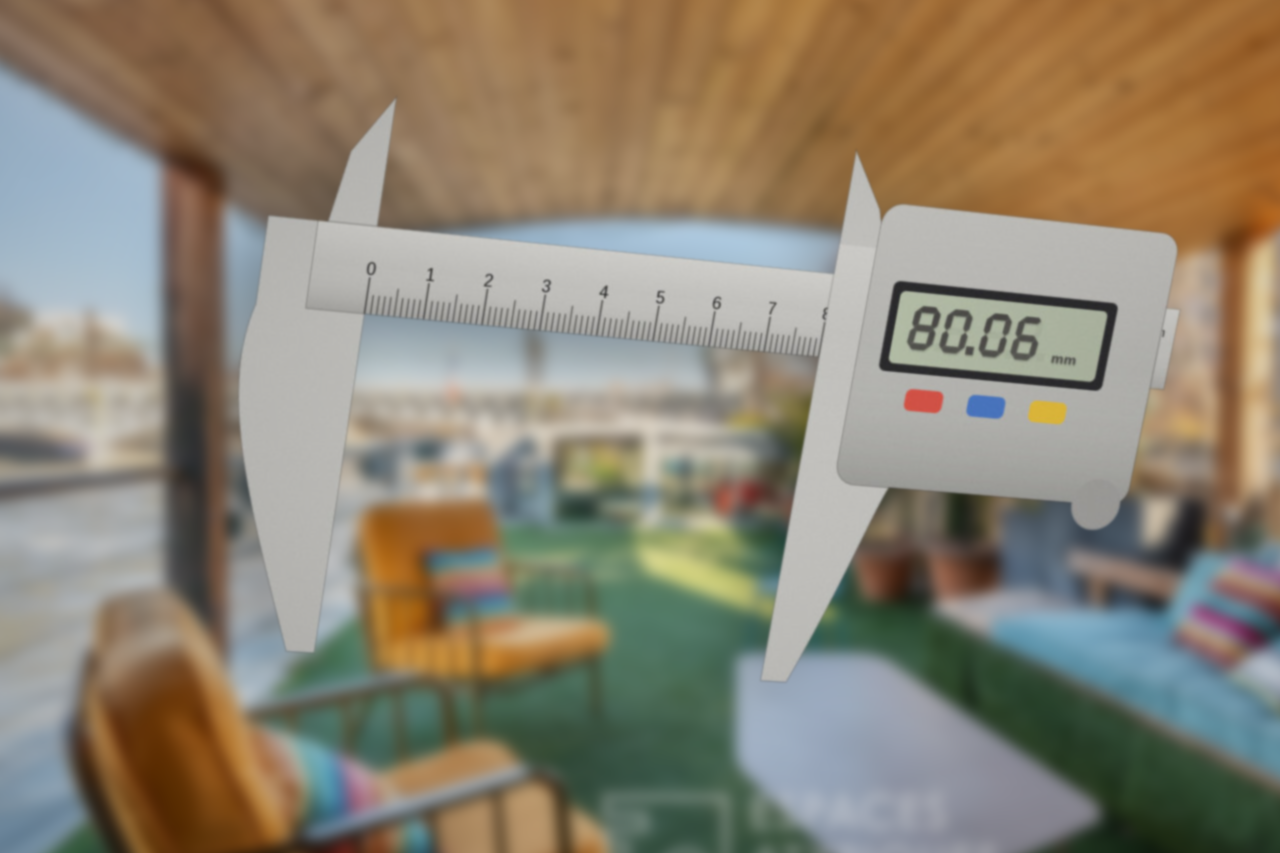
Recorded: 80.06 (mm)
